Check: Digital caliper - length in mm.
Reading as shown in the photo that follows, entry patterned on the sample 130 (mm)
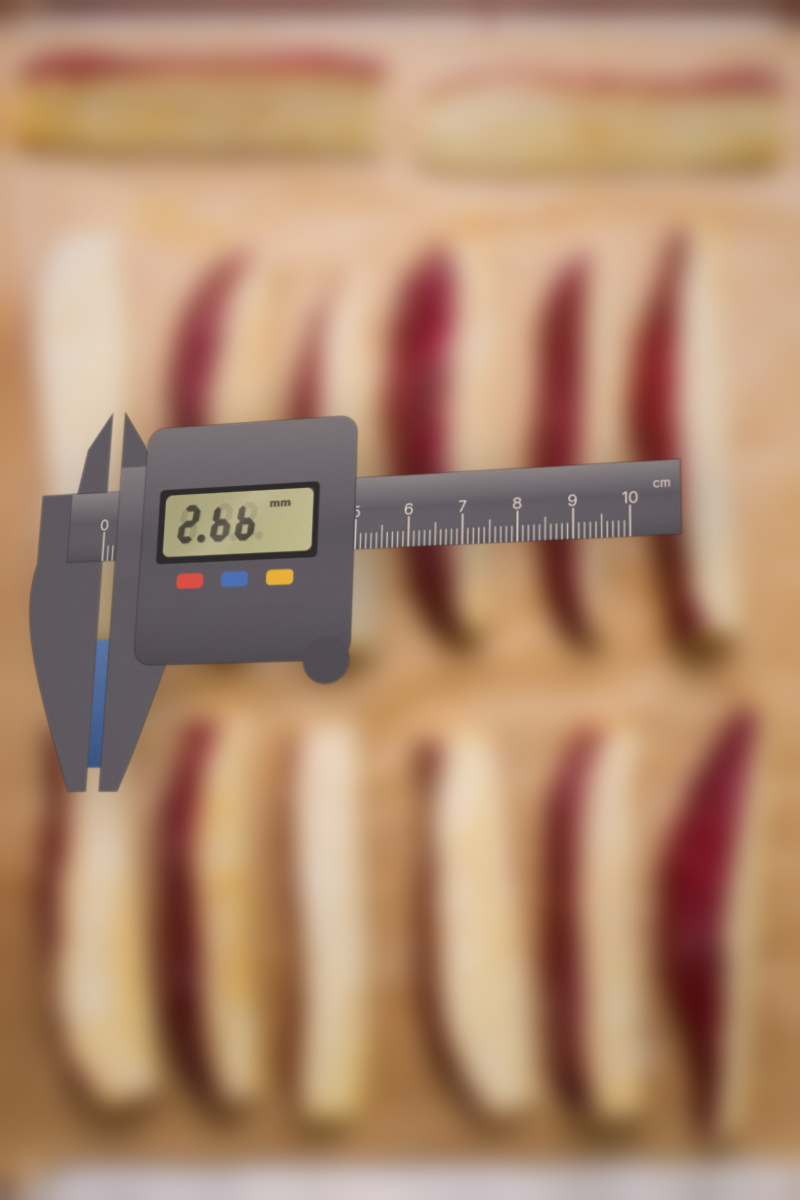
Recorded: 2.66 (mm)
